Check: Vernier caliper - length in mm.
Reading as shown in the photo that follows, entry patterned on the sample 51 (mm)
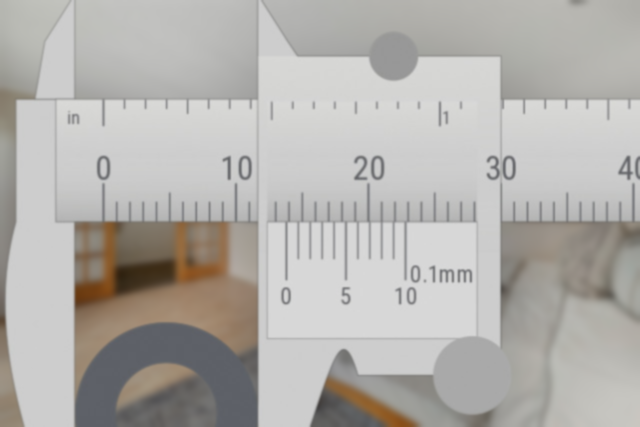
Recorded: 13.8 (mm)
